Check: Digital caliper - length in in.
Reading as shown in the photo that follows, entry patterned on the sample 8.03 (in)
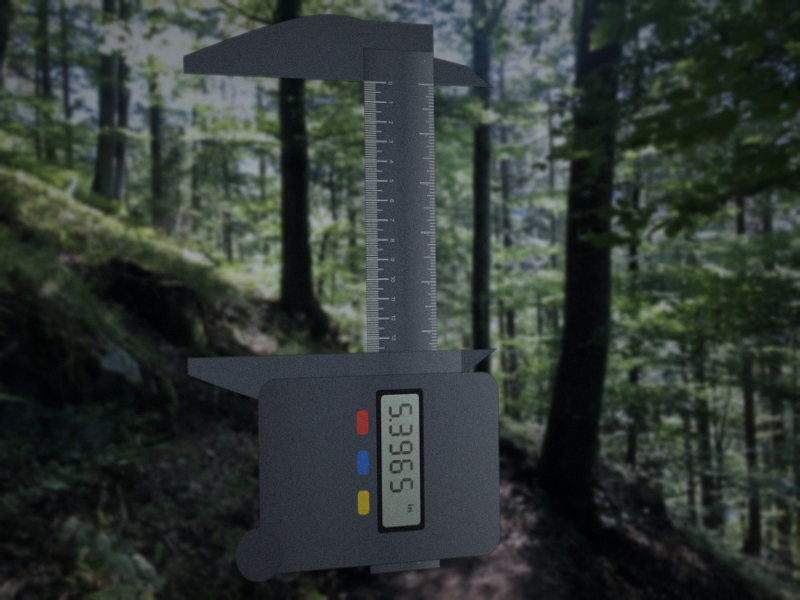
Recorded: 5.3965 (in)
